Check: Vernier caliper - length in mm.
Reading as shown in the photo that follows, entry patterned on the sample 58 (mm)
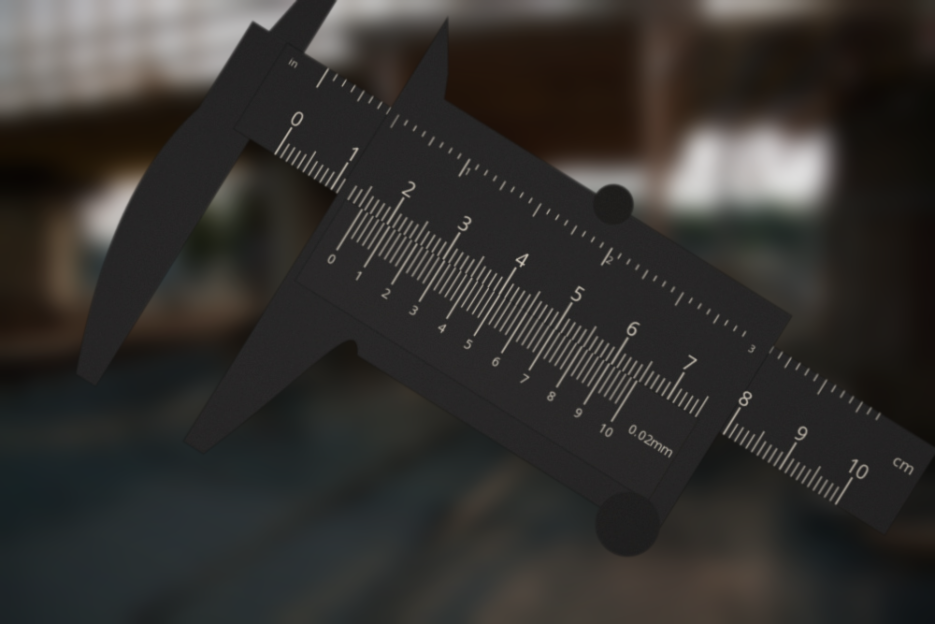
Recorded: 15.6 (mm)
